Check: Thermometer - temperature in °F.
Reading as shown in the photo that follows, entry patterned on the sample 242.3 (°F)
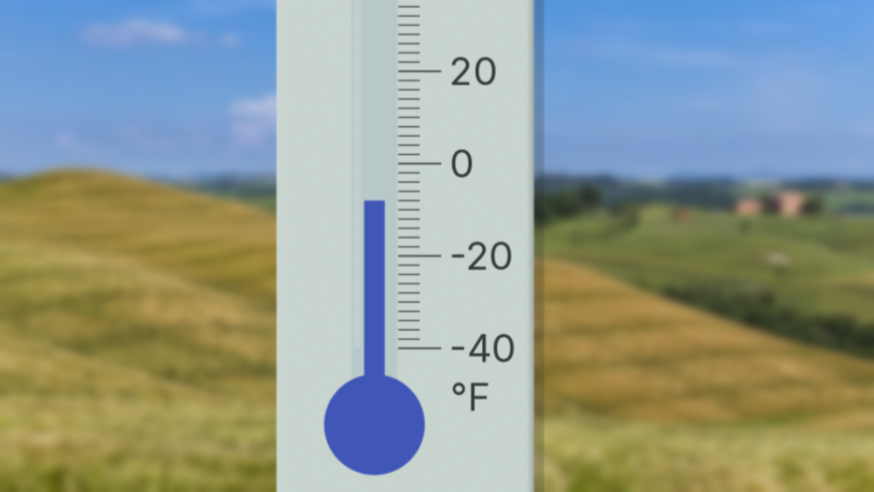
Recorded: -8 (°F)
